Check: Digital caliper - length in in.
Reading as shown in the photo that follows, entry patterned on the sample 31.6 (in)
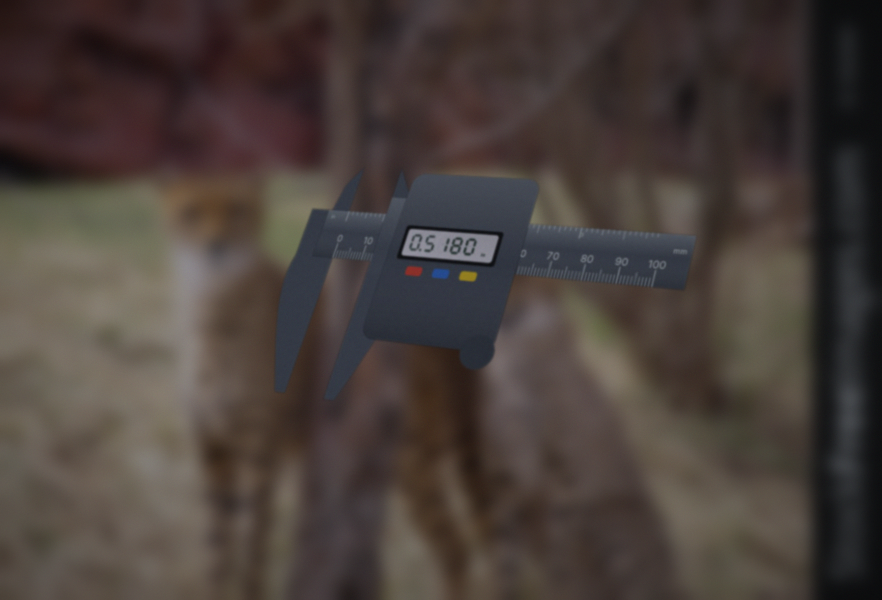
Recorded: 0.5180 (in)
